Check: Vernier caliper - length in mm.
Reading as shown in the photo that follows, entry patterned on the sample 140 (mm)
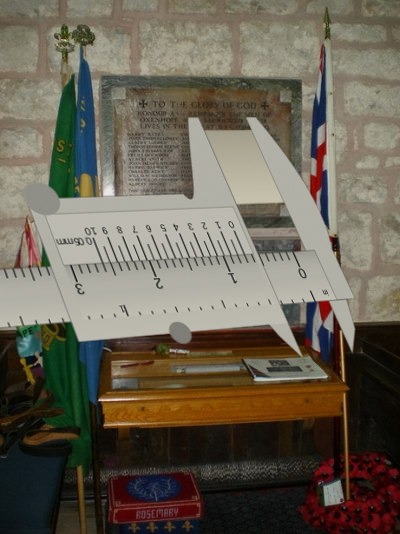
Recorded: 7.0 (mm)
